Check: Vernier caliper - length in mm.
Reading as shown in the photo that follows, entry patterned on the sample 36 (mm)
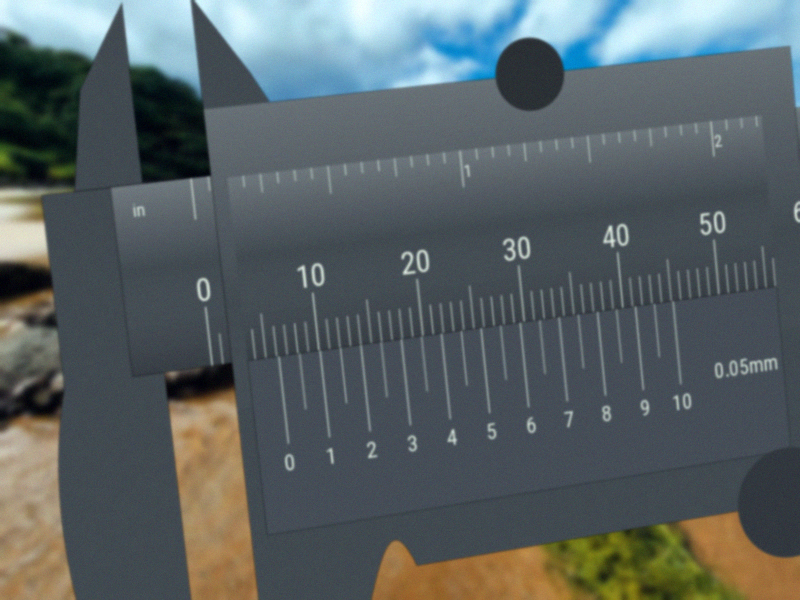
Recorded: 6.2 (mm)
